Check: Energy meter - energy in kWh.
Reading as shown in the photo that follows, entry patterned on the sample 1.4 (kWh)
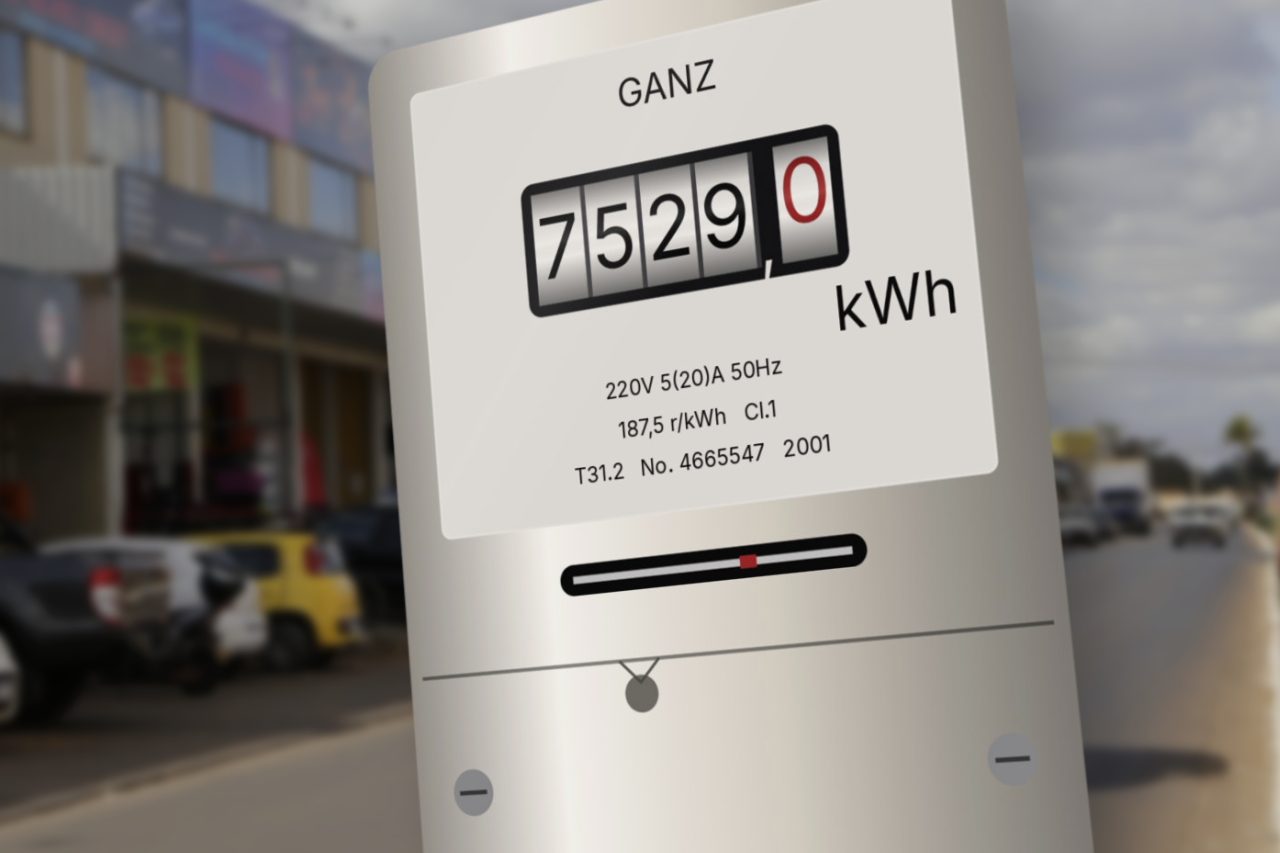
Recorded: 7529.0 (kWh)
